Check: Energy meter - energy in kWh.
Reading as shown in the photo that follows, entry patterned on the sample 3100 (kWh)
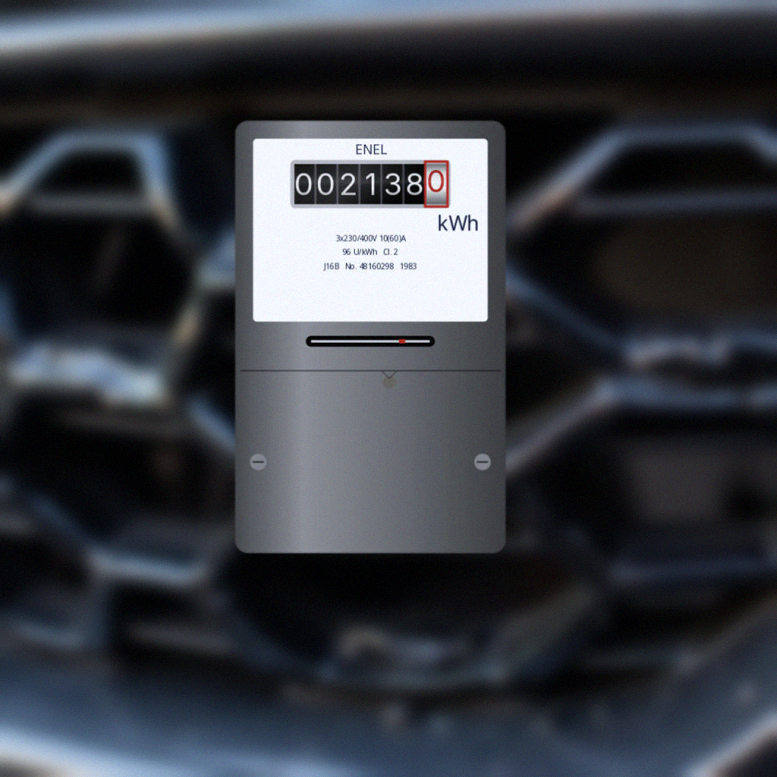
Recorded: 2138.0 (kWh)
